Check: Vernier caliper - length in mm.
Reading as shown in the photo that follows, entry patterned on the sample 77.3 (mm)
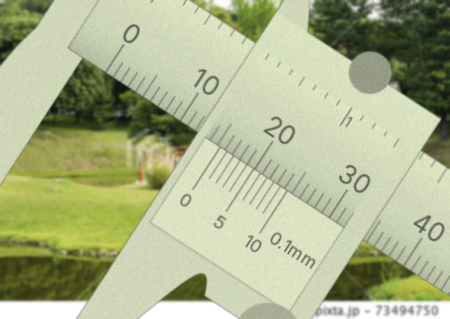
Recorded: 15.4 (mm)
